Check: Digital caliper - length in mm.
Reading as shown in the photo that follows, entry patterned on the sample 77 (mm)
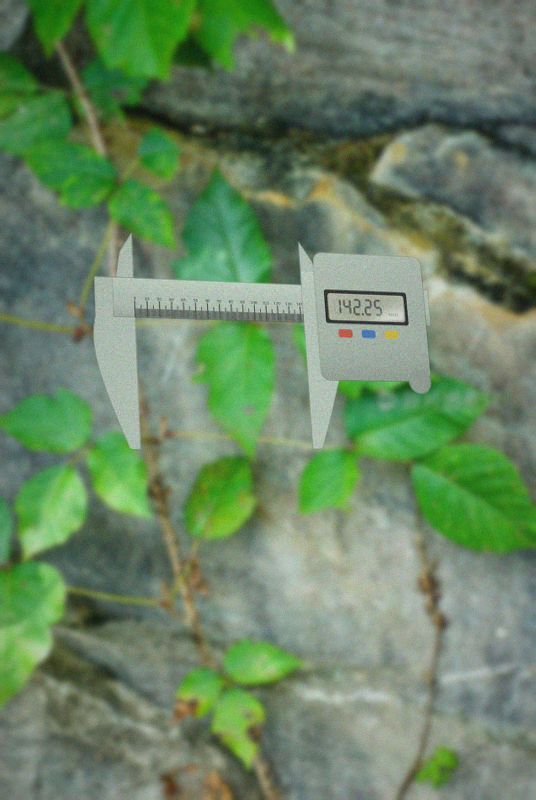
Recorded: 142.25 (mm)
